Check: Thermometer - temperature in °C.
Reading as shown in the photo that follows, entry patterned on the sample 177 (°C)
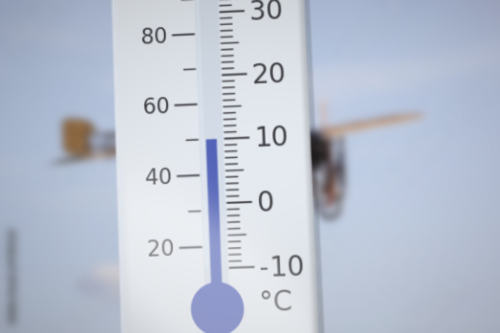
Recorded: 10 (°C)
